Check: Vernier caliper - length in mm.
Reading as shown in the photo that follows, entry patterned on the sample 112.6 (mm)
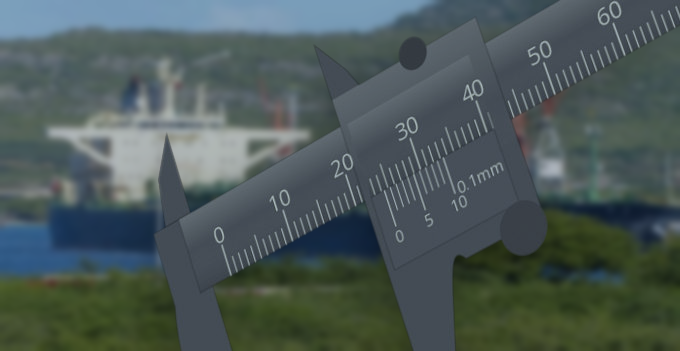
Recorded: 24.4 (mm)
